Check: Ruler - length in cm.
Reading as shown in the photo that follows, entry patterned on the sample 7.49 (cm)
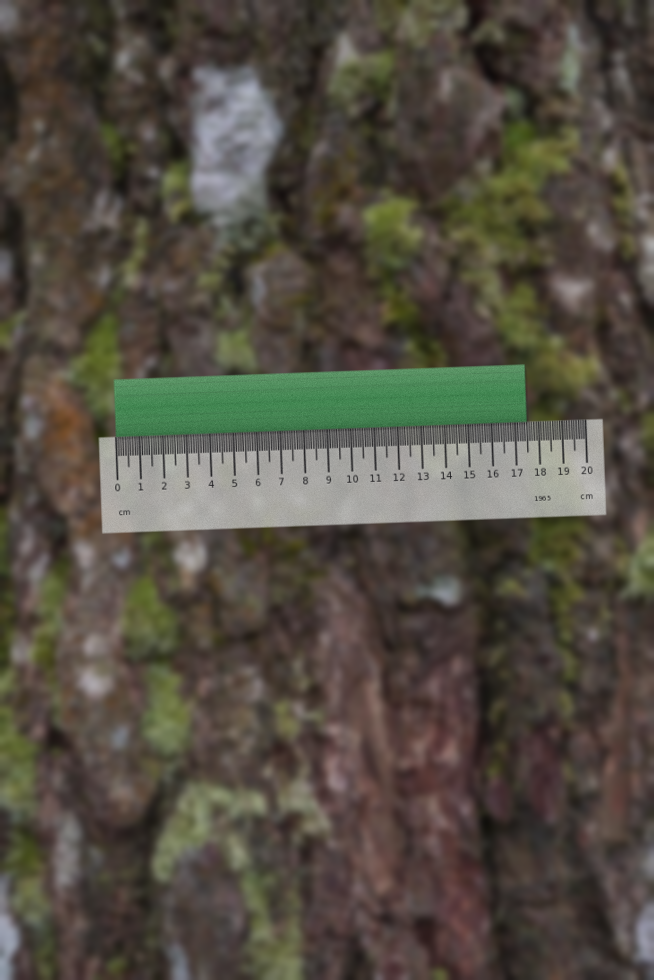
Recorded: 17.5 (cm)
